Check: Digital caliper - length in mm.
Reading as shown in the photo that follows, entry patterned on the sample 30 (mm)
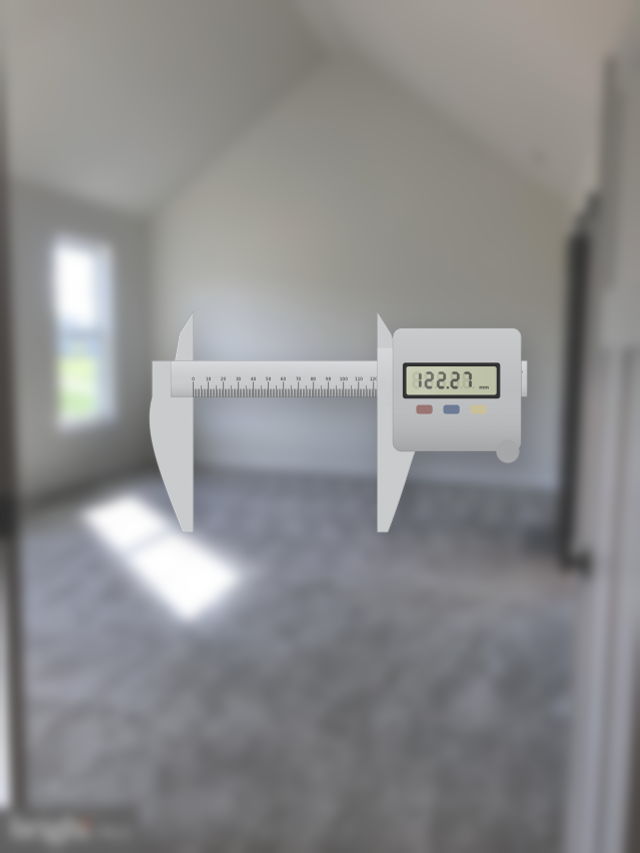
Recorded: 122.27 (mm)
